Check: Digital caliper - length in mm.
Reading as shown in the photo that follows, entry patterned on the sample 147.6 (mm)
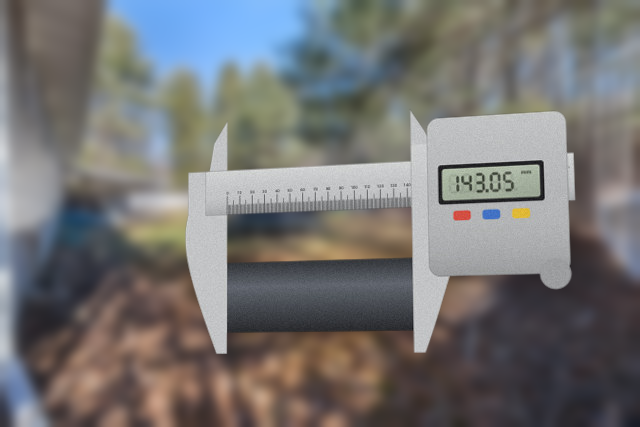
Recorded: 143.05 (mm)
